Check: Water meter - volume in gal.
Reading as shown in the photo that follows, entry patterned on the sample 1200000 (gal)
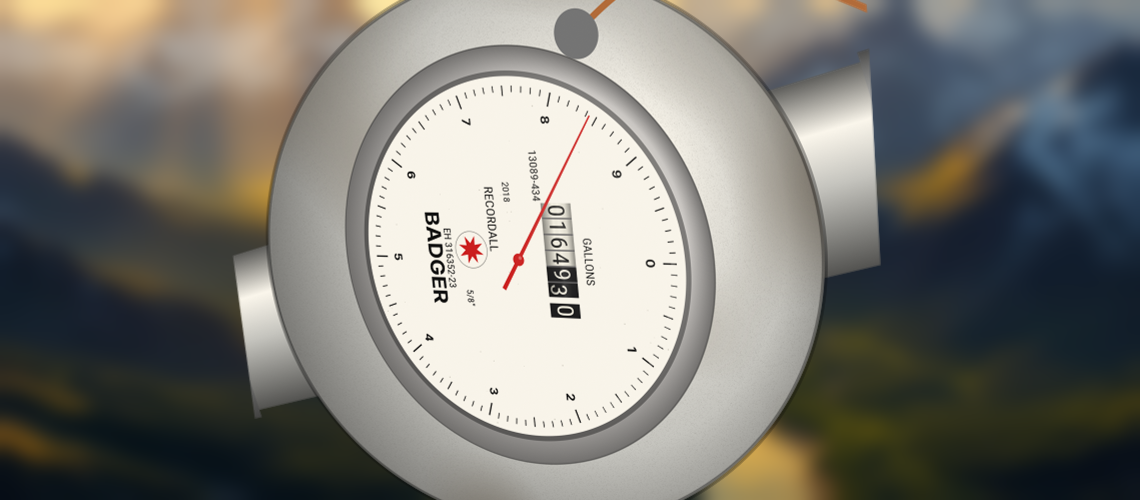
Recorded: 164928.4 (gal)
